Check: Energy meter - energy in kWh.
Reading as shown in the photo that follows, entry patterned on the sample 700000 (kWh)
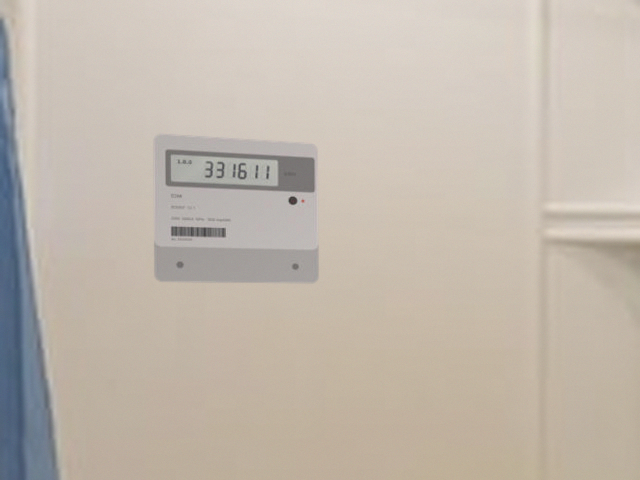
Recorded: 331611 (kWh)
